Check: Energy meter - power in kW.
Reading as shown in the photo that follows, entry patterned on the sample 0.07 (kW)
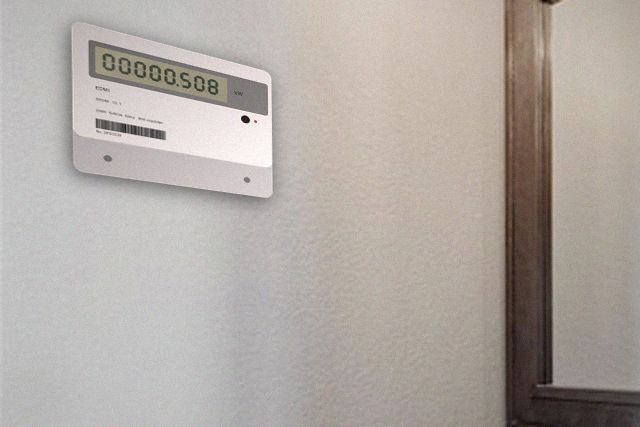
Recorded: 0.508 (kW)
